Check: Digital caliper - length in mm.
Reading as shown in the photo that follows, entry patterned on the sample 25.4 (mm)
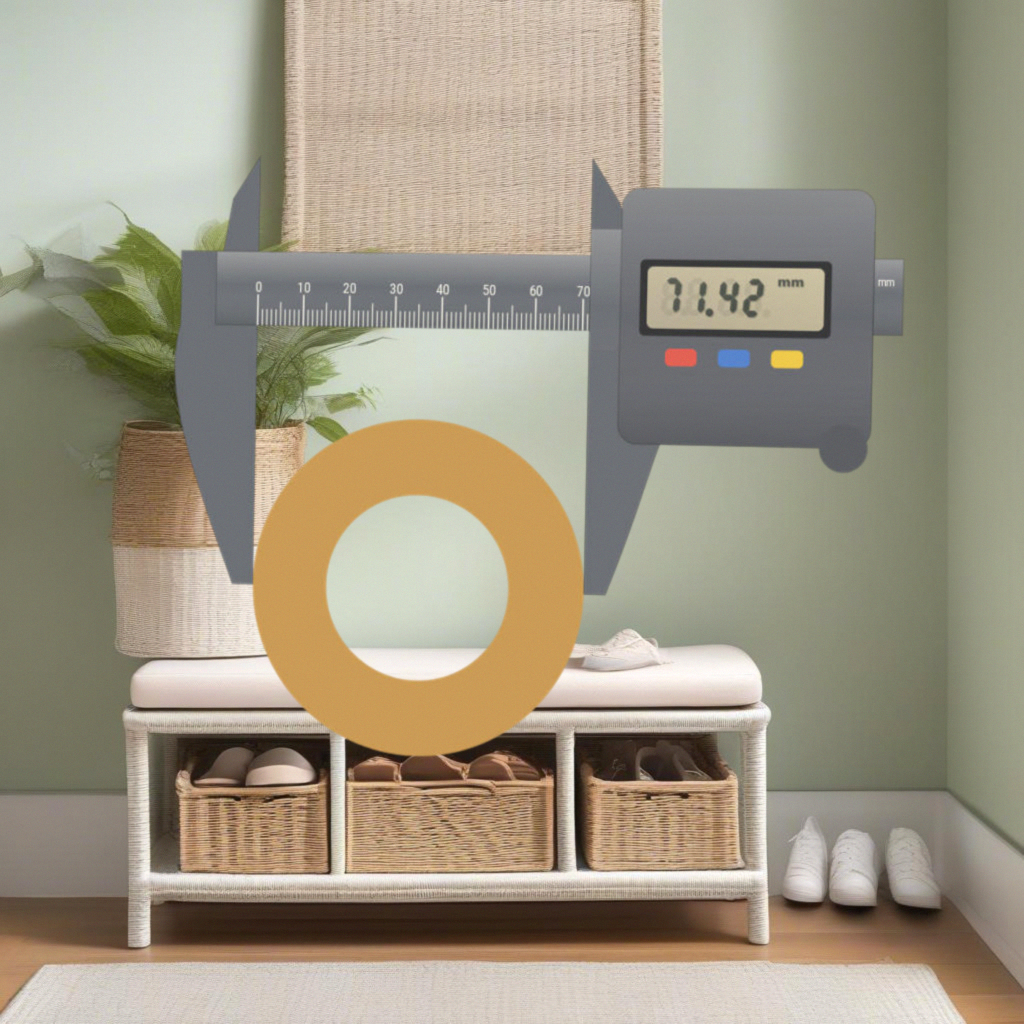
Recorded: 71.42 (mm)
